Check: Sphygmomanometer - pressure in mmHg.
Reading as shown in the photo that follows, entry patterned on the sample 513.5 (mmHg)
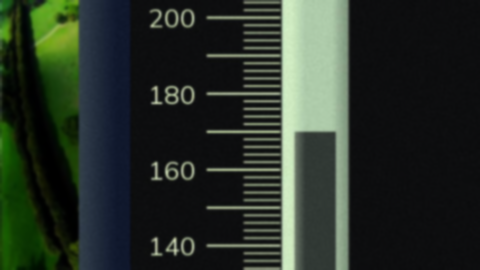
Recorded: 170 (mmHg)
